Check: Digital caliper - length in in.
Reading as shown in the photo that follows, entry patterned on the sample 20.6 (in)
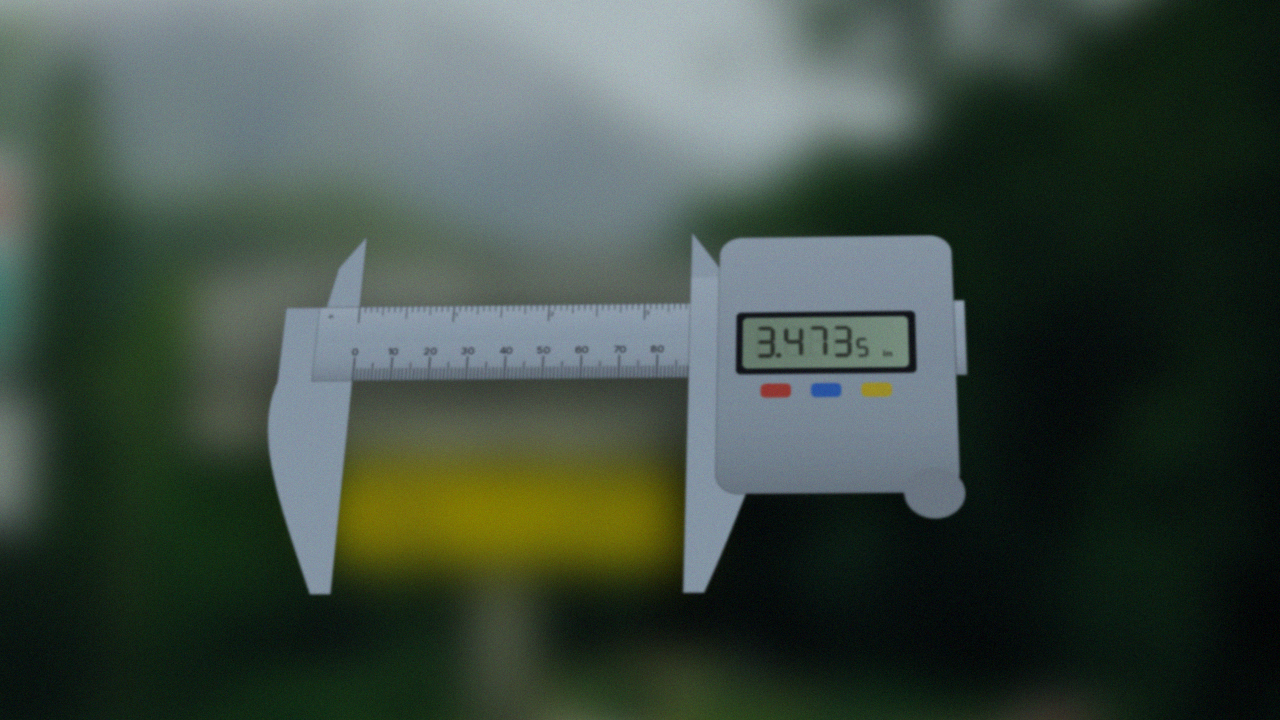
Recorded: 3.4735 (in)
